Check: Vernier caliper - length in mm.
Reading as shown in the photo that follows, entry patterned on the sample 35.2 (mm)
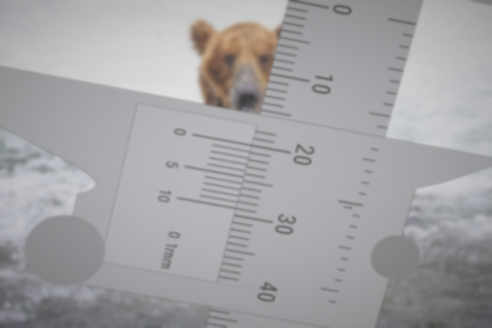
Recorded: 20.0 (mm)
